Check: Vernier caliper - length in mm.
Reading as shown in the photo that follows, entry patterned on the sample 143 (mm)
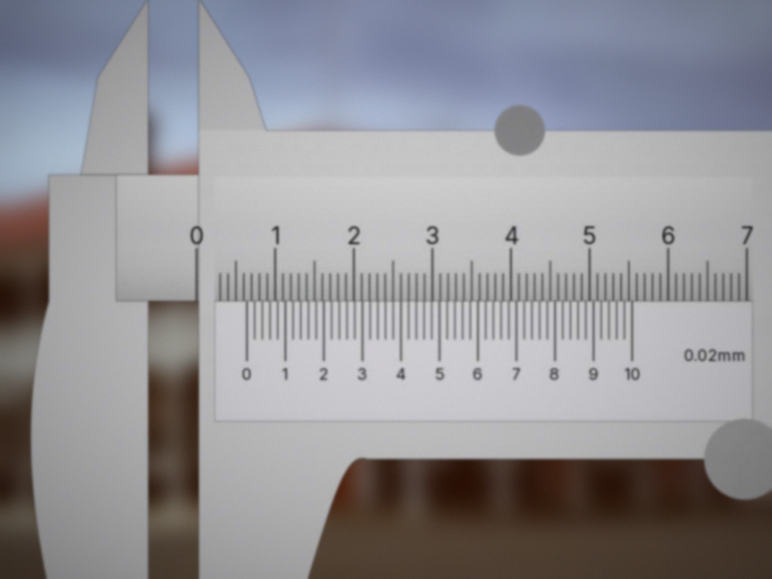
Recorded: 6.4 (mm)
